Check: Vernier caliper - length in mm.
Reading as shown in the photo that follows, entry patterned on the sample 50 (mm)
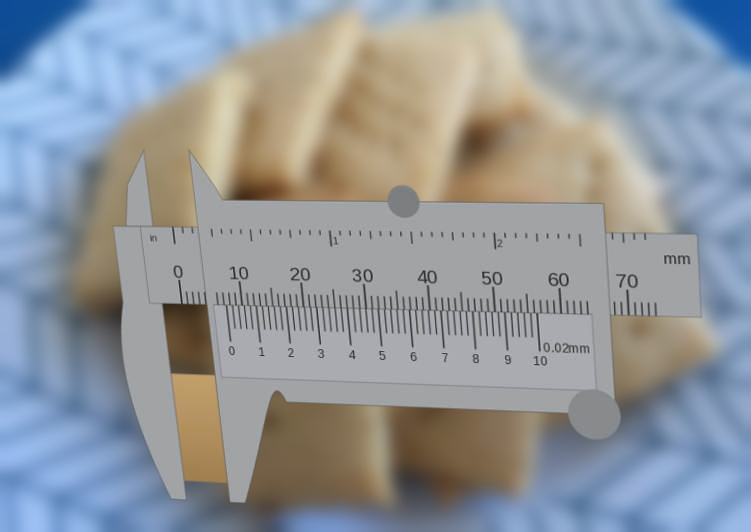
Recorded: 7.4 (mm)
